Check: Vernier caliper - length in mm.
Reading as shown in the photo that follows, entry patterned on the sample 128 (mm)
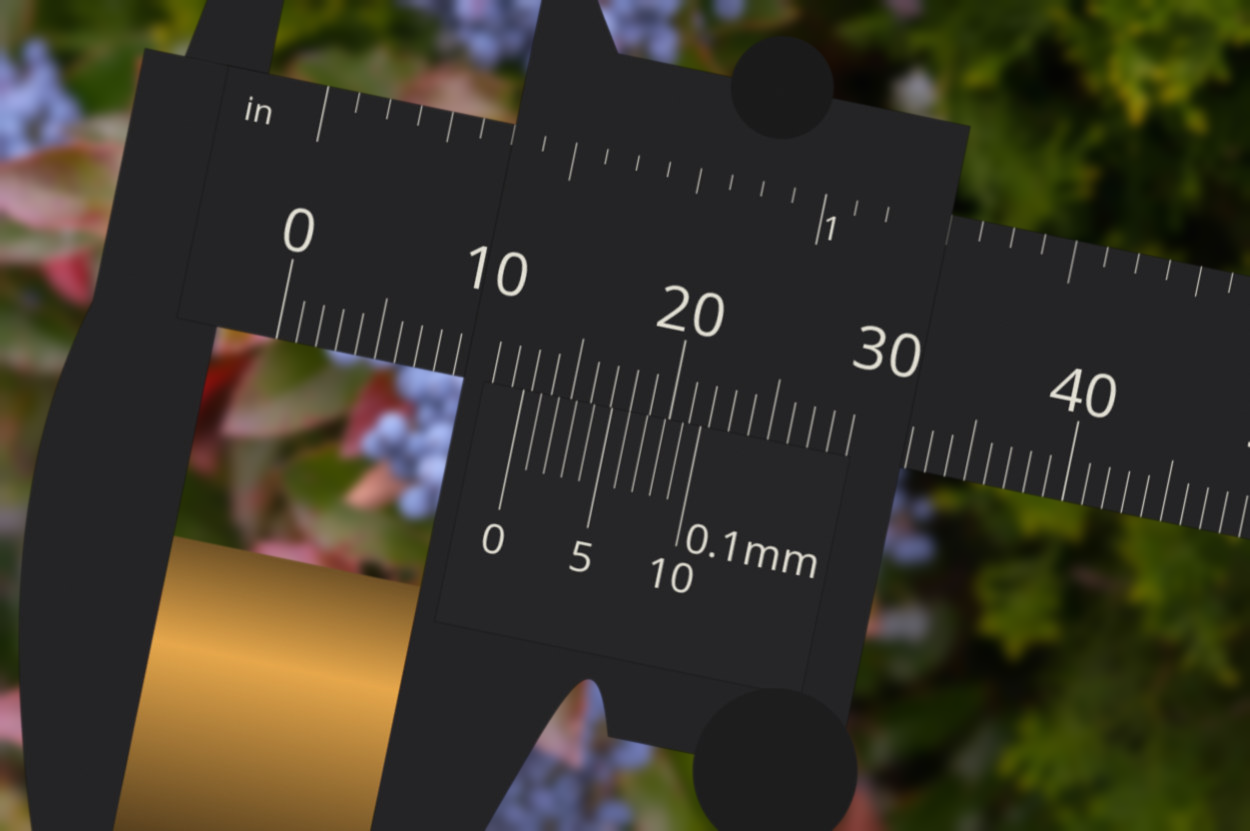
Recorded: 12.6 (mm)
